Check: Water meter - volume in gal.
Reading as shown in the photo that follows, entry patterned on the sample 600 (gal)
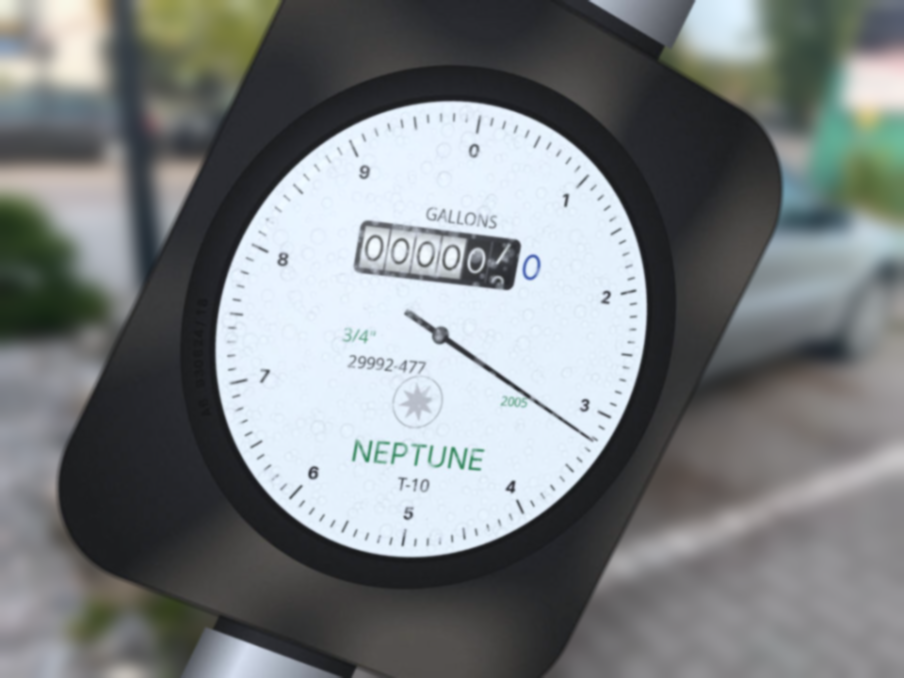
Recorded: 73.2 (gal)
